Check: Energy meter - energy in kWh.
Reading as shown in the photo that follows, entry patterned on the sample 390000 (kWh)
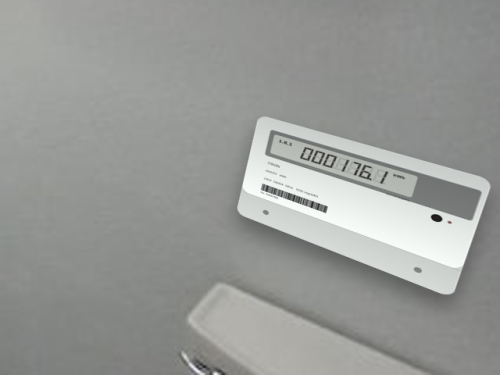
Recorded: 176.1 (kWh)
